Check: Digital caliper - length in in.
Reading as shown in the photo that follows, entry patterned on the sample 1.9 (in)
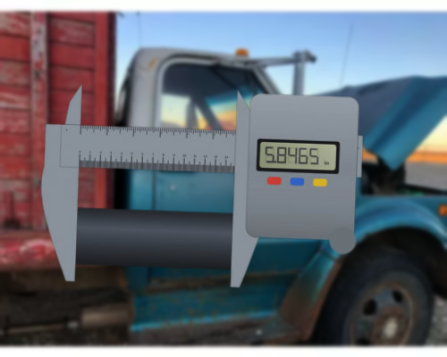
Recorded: 5.8465 (in)
